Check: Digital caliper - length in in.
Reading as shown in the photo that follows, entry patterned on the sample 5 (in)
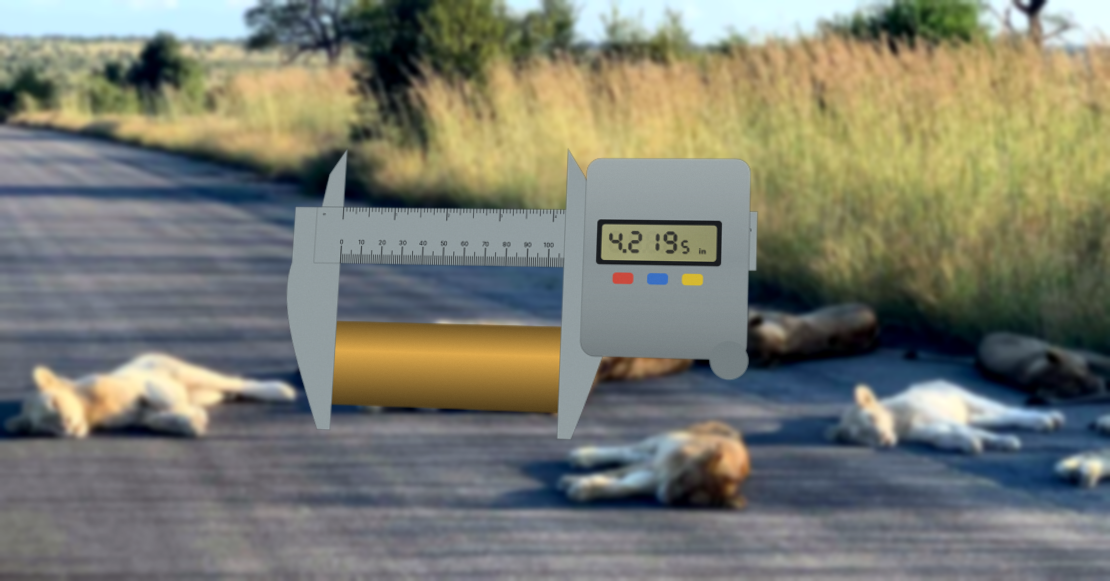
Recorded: 4.2195 (in)
